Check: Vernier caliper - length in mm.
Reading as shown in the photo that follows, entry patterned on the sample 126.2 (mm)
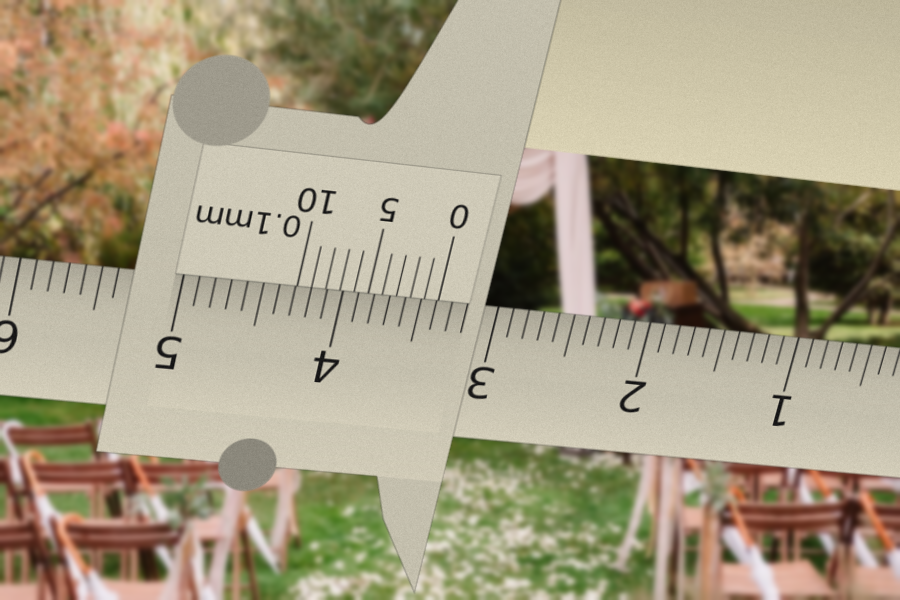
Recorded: 33.9 (mm)
